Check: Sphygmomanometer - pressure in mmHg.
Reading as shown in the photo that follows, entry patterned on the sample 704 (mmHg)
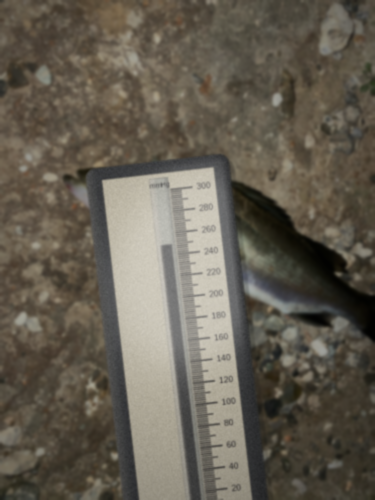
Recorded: 250 (mmHg)
